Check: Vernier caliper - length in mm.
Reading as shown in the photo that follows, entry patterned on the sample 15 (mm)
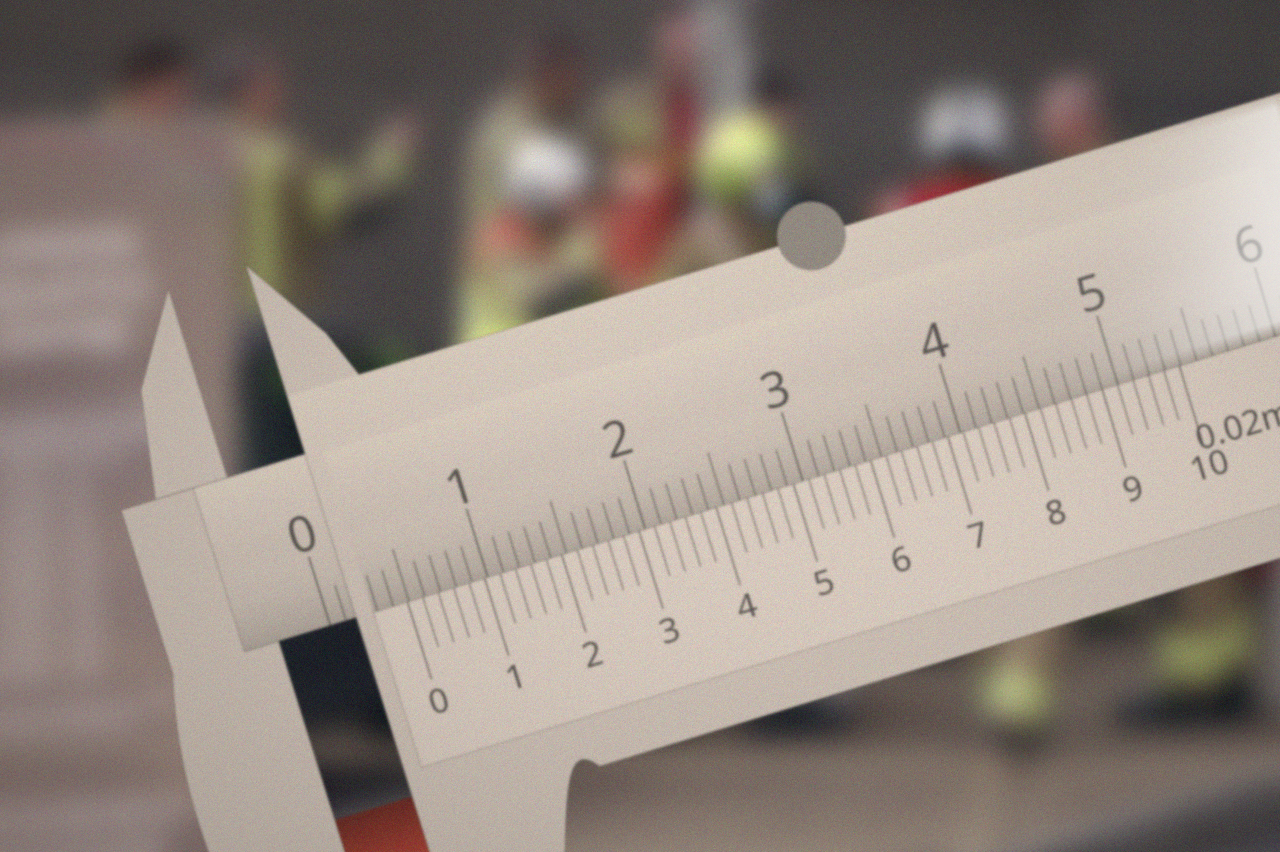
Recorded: 4.9 (mm)
